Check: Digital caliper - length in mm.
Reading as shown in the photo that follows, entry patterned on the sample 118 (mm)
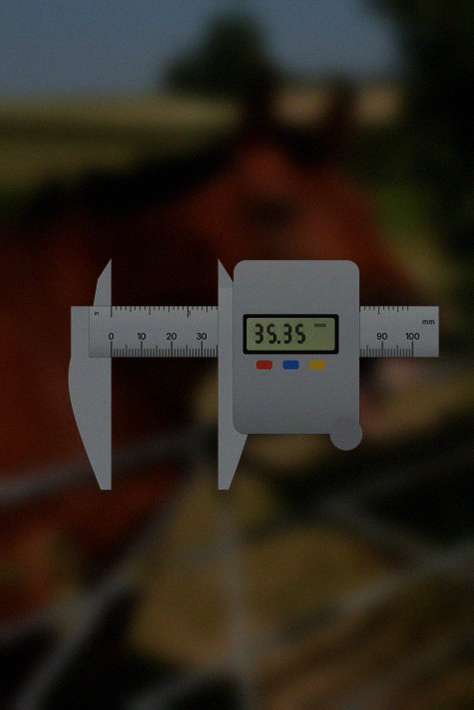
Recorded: 35.35 (mm)
